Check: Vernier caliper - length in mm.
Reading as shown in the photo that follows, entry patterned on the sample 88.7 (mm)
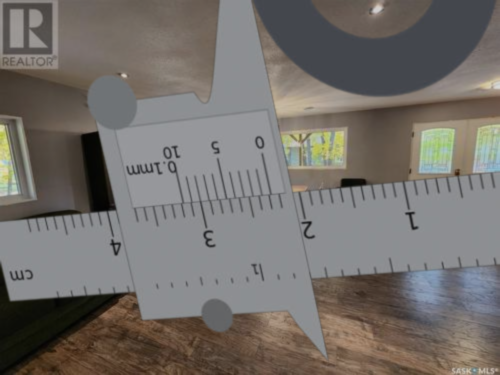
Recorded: 22.8 (mm)
